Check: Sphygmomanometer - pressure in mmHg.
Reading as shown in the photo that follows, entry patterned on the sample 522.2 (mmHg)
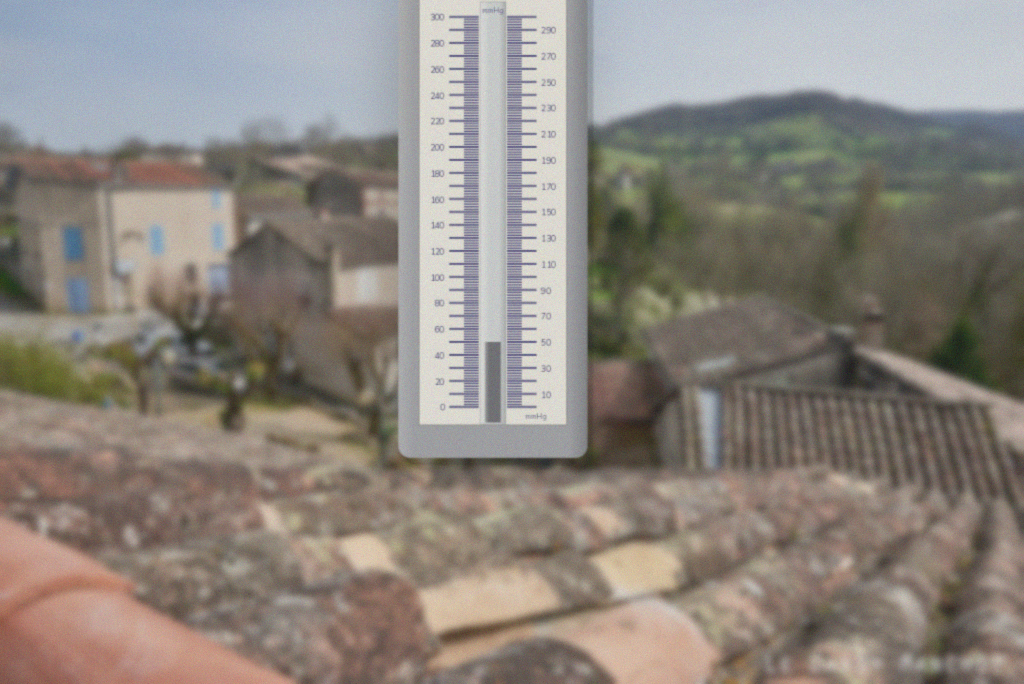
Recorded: 50 (mmHg)
